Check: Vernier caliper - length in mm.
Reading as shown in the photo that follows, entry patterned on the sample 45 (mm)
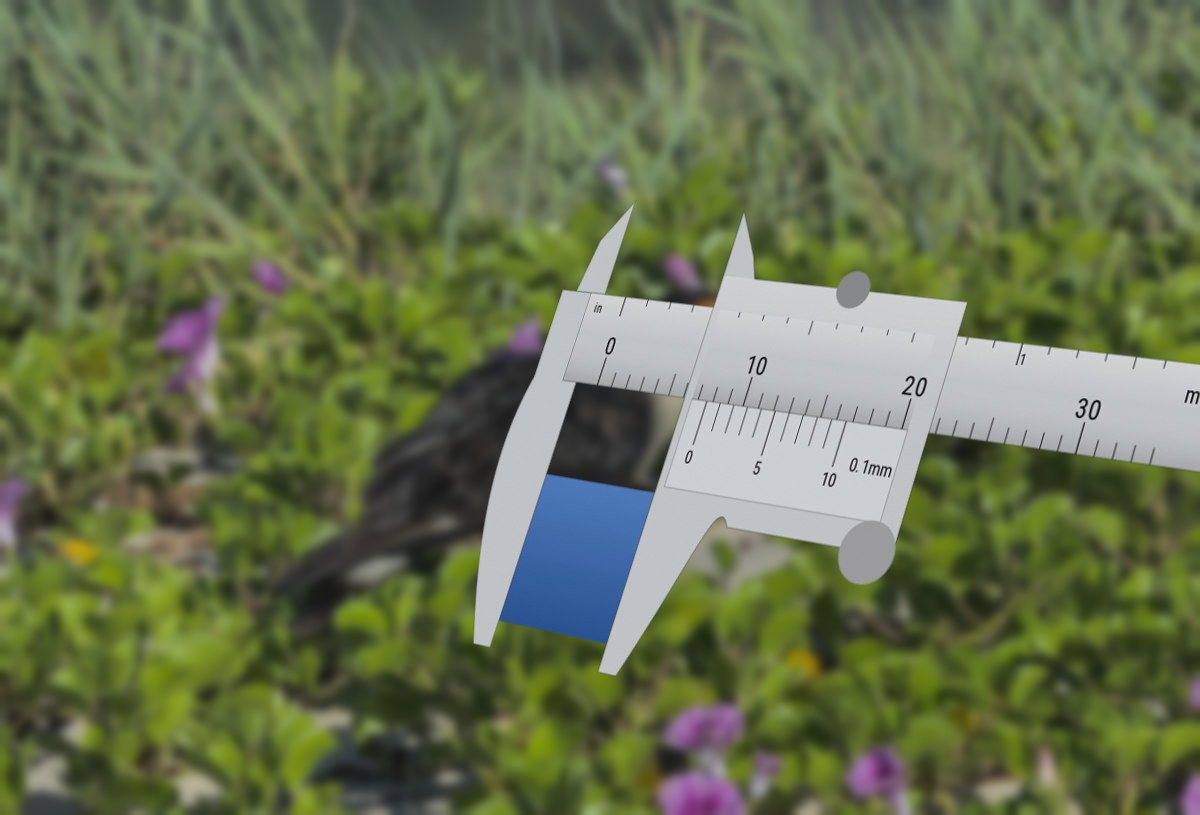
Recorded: 7.6 (mm)
